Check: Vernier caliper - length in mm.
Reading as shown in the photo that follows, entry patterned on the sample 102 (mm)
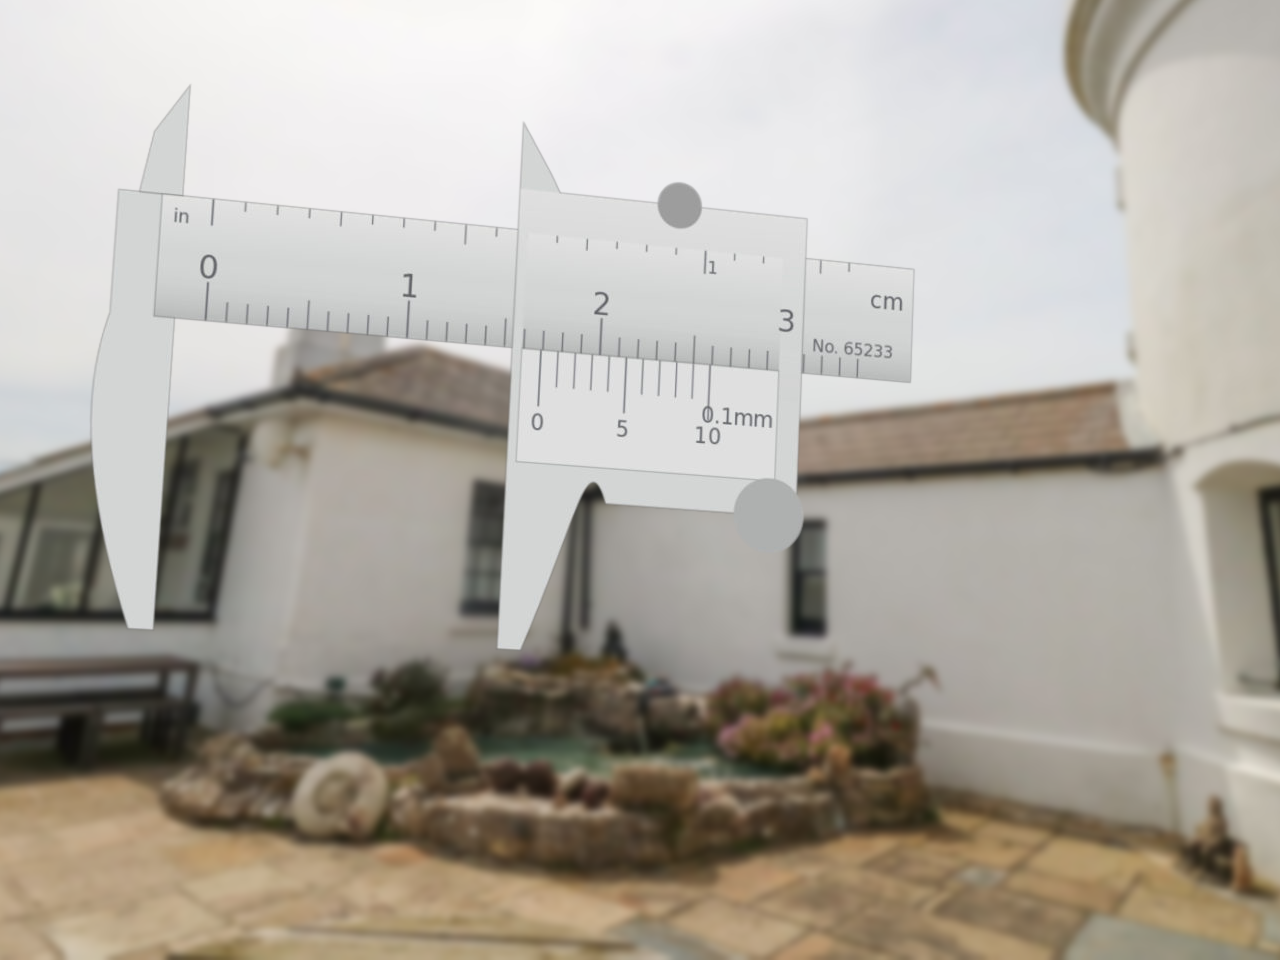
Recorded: 16.9 (mm)
